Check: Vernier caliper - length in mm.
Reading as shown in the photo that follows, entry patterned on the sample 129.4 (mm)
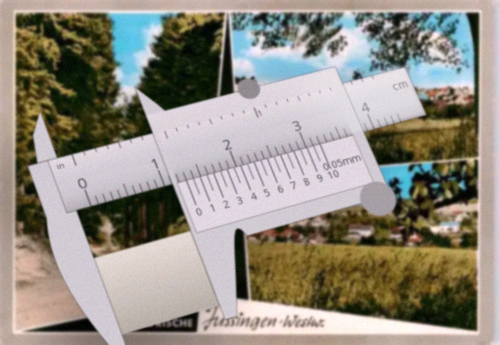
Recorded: 13.0 (mm)
